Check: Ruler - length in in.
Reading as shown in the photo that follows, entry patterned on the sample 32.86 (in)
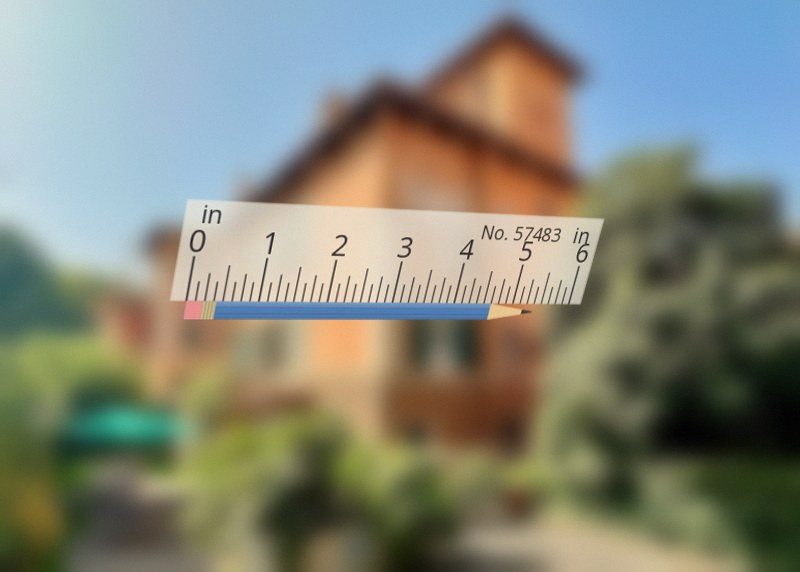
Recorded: 5.375 (in)
